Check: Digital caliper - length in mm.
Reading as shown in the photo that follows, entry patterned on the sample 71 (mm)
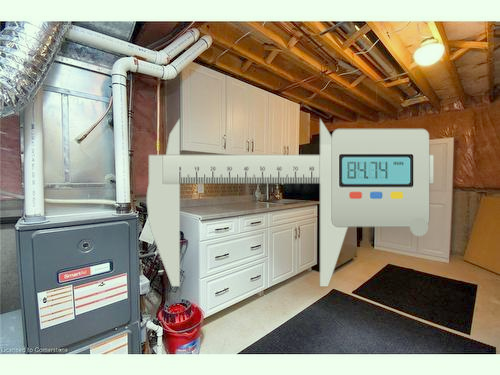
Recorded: 84.74 (mm)
